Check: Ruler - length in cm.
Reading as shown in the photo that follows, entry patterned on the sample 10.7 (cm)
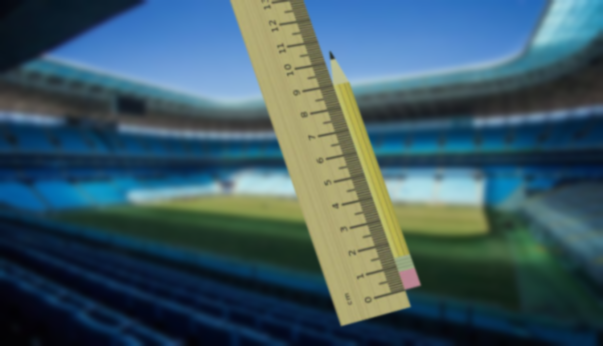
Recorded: 10.5 (cm)
